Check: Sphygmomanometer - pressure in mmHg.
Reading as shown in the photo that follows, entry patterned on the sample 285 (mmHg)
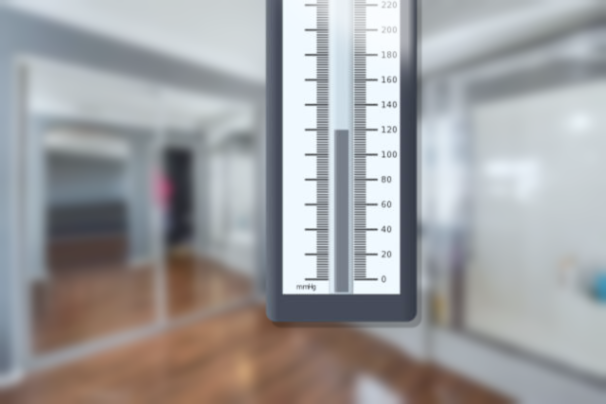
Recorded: 120 (mmHg)
